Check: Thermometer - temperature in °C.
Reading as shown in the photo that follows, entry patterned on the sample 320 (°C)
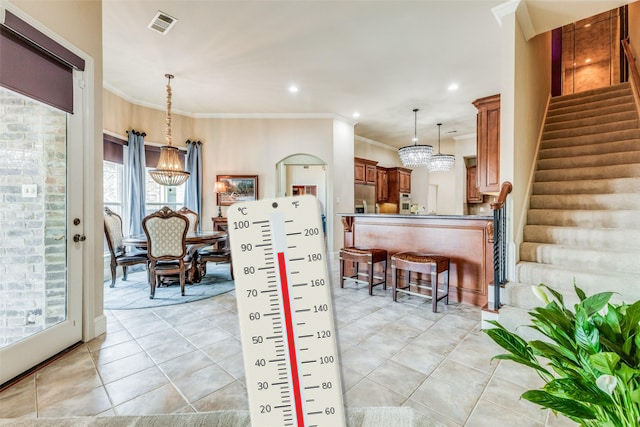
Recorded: 86 (°C)
